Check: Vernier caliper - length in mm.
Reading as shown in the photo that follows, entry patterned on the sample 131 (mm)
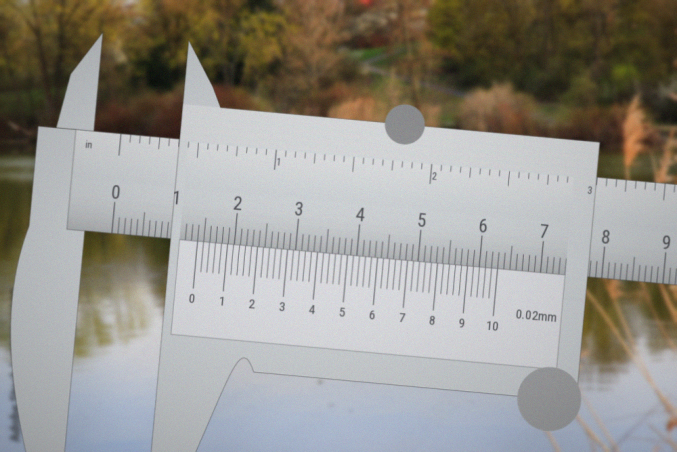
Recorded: 14.0 (mm)
